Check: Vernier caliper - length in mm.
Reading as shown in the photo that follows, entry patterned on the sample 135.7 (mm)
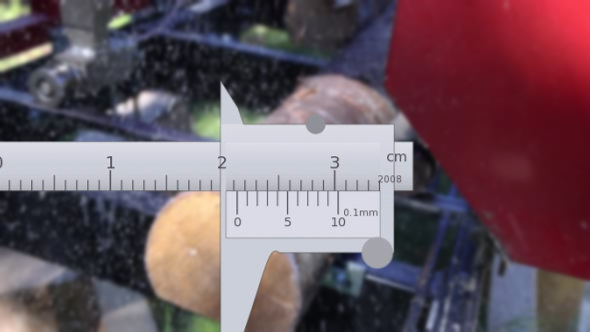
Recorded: 21.3 (mm)
